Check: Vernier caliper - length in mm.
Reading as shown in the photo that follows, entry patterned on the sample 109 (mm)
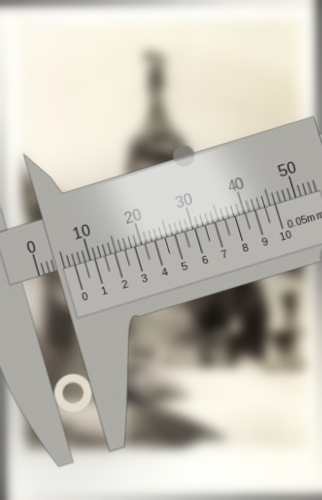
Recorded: 7.0 (mm)
